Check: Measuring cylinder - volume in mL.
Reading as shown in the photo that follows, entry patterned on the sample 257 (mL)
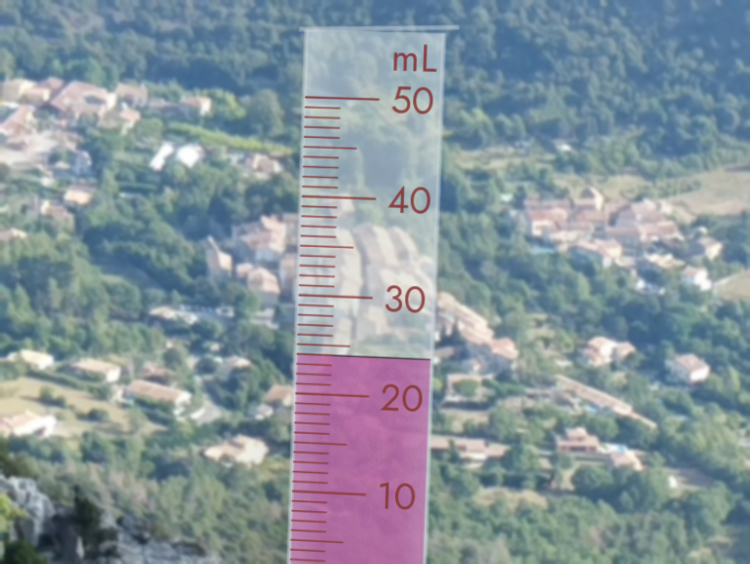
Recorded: 24 (mL)
